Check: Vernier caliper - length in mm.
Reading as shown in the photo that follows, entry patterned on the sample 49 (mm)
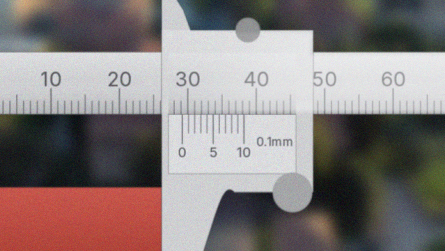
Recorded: 29.2 (mm)
